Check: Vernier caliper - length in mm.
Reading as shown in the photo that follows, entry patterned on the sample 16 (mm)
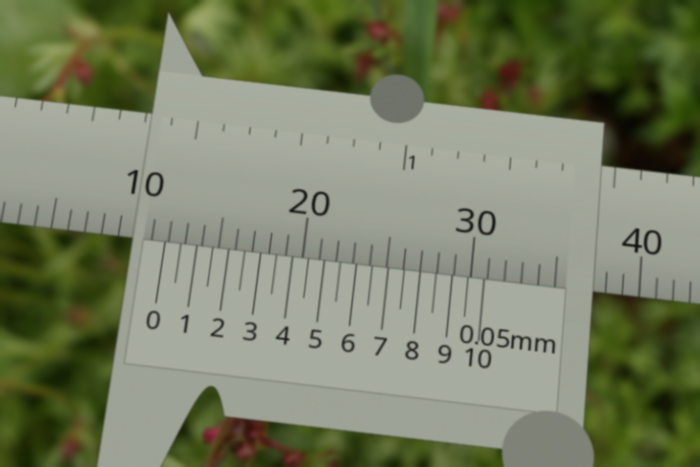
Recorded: 11.8 (mm)
